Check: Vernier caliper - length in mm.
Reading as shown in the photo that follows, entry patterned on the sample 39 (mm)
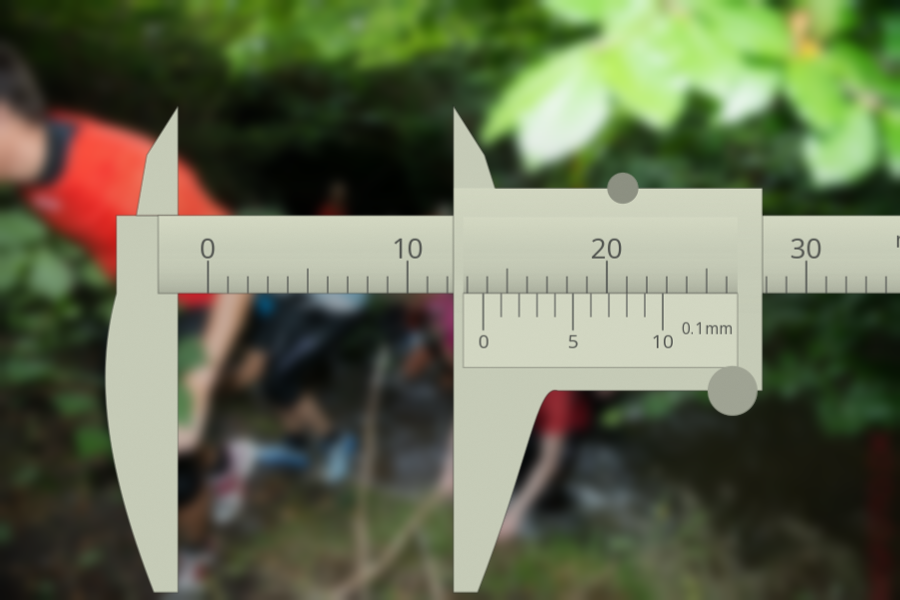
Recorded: 13.8 (mm)
